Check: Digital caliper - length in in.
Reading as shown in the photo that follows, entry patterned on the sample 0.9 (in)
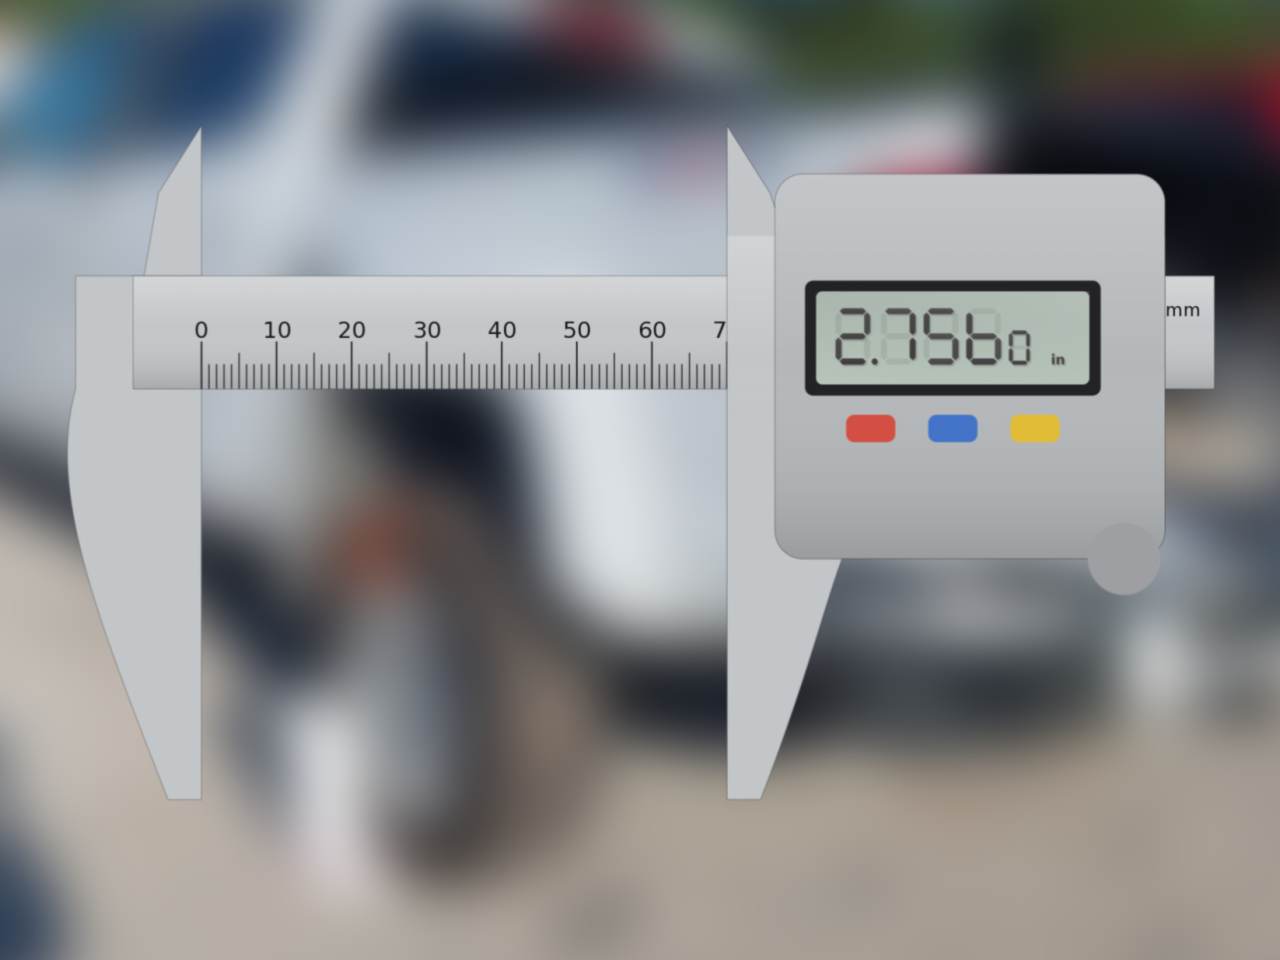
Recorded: 2.7560 (in)
